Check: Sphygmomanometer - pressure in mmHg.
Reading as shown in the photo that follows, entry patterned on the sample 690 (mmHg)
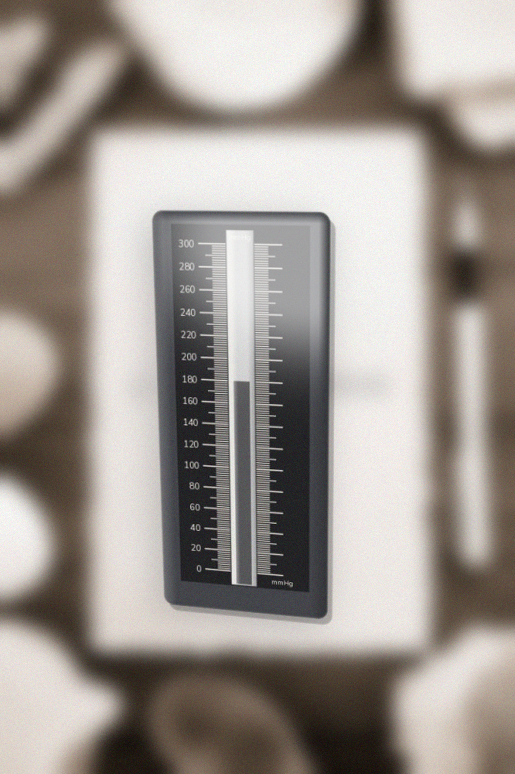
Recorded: 180 (mmHg)
